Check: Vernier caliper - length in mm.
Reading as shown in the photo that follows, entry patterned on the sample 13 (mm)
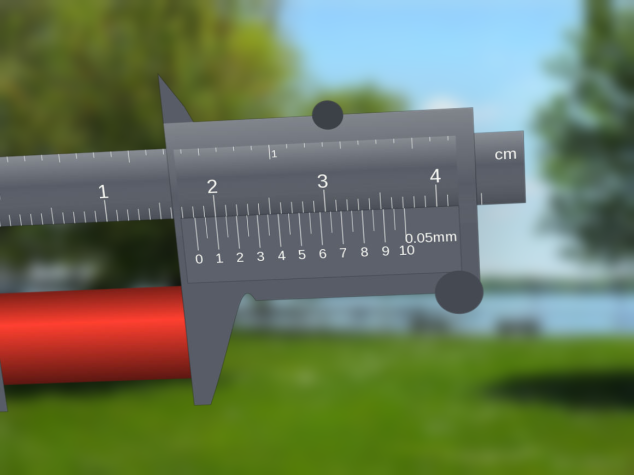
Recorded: 18.1 (mm)
